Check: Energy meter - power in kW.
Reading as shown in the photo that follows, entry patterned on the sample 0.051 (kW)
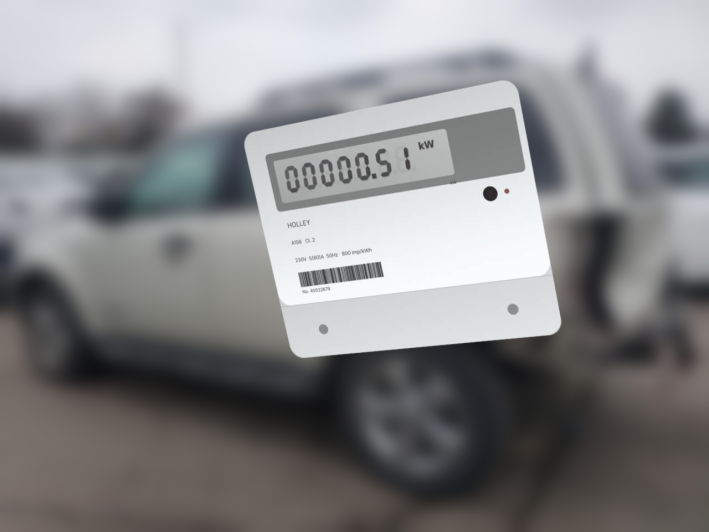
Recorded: 0.51 (kW)
